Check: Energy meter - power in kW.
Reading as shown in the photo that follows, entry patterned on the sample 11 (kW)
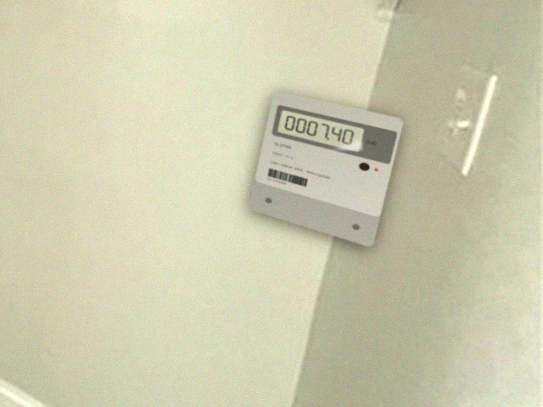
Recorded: 7.40 (kW)
